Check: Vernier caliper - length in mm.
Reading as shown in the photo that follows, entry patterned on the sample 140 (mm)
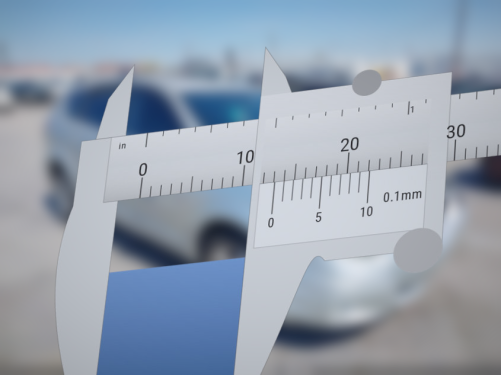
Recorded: 13.1 (mm)
